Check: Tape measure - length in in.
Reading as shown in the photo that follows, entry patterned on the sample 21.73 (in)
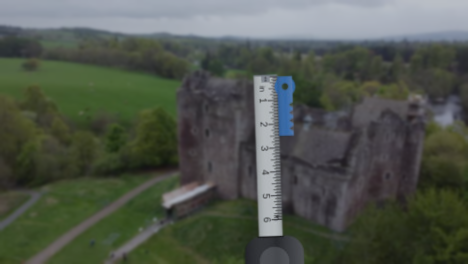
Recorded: 2.5 (in)
